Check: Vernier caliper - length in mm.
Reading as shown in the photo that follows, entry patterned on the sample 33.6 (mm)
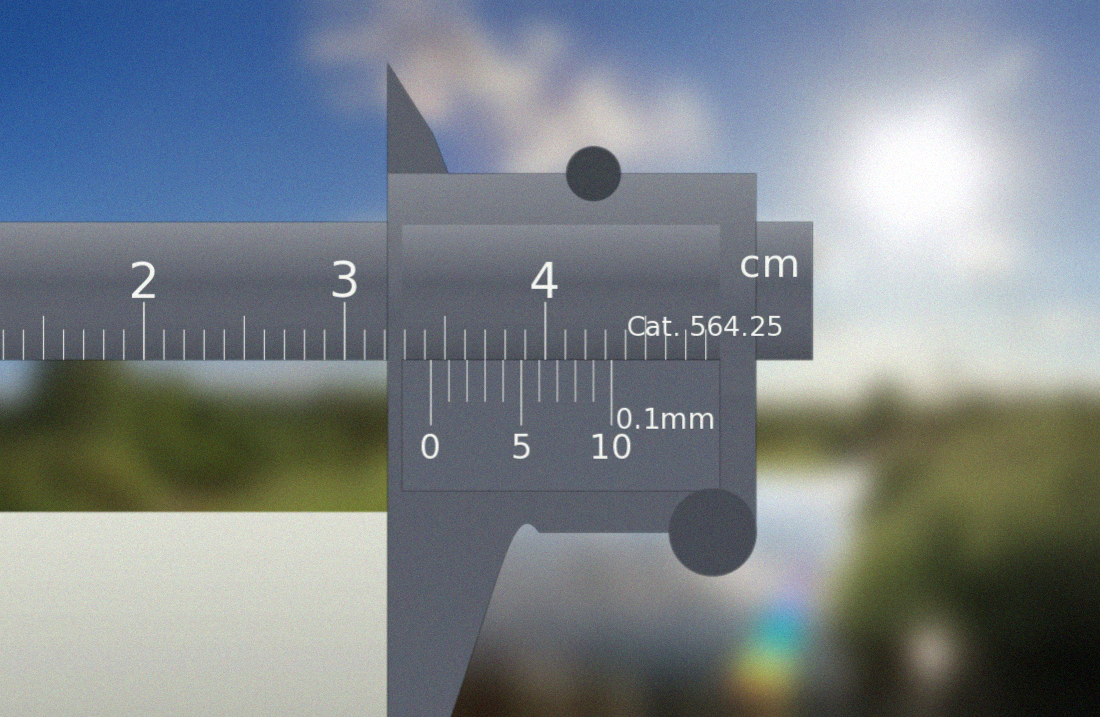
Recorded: 34.3 (mm)
